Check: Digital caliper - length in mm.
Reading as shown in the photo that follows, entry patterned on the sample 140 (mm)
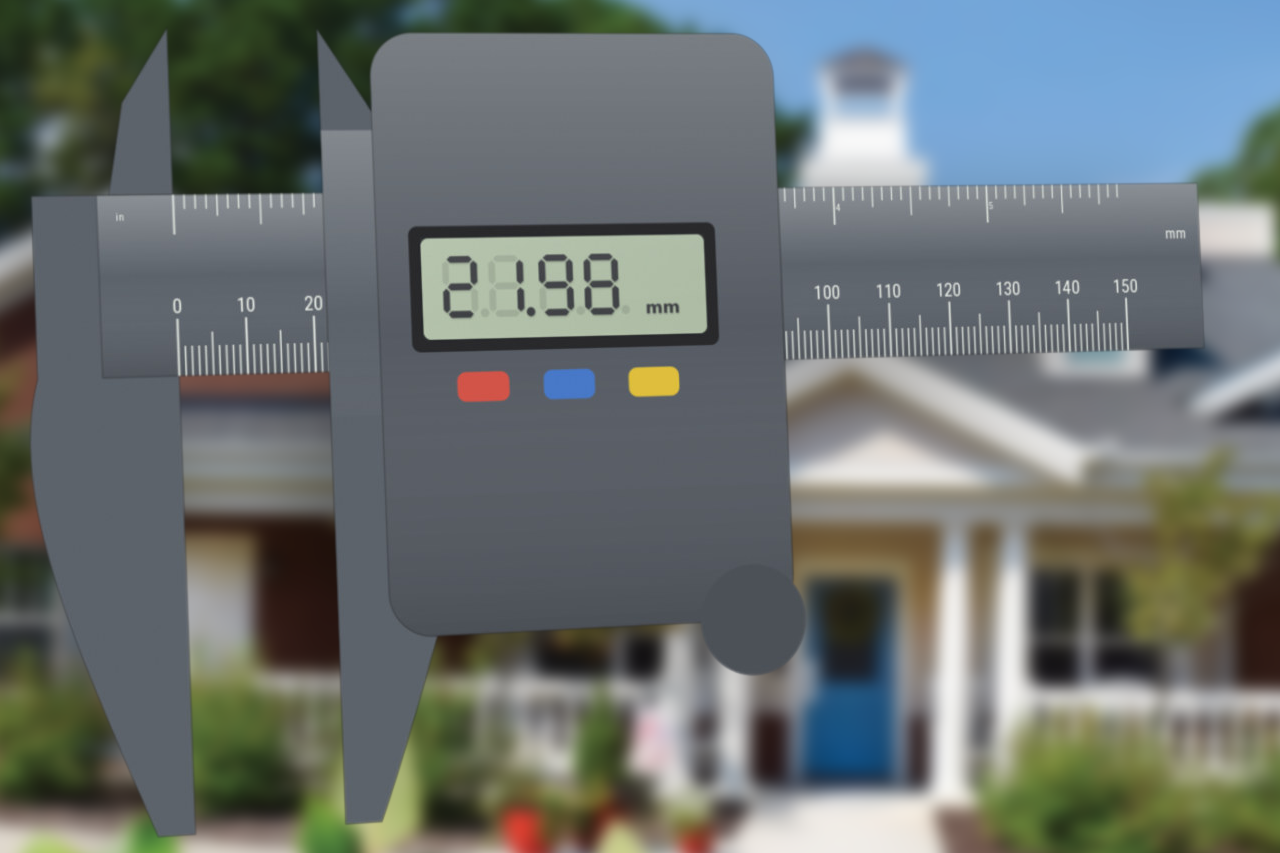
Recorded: 21.98 (mm)
